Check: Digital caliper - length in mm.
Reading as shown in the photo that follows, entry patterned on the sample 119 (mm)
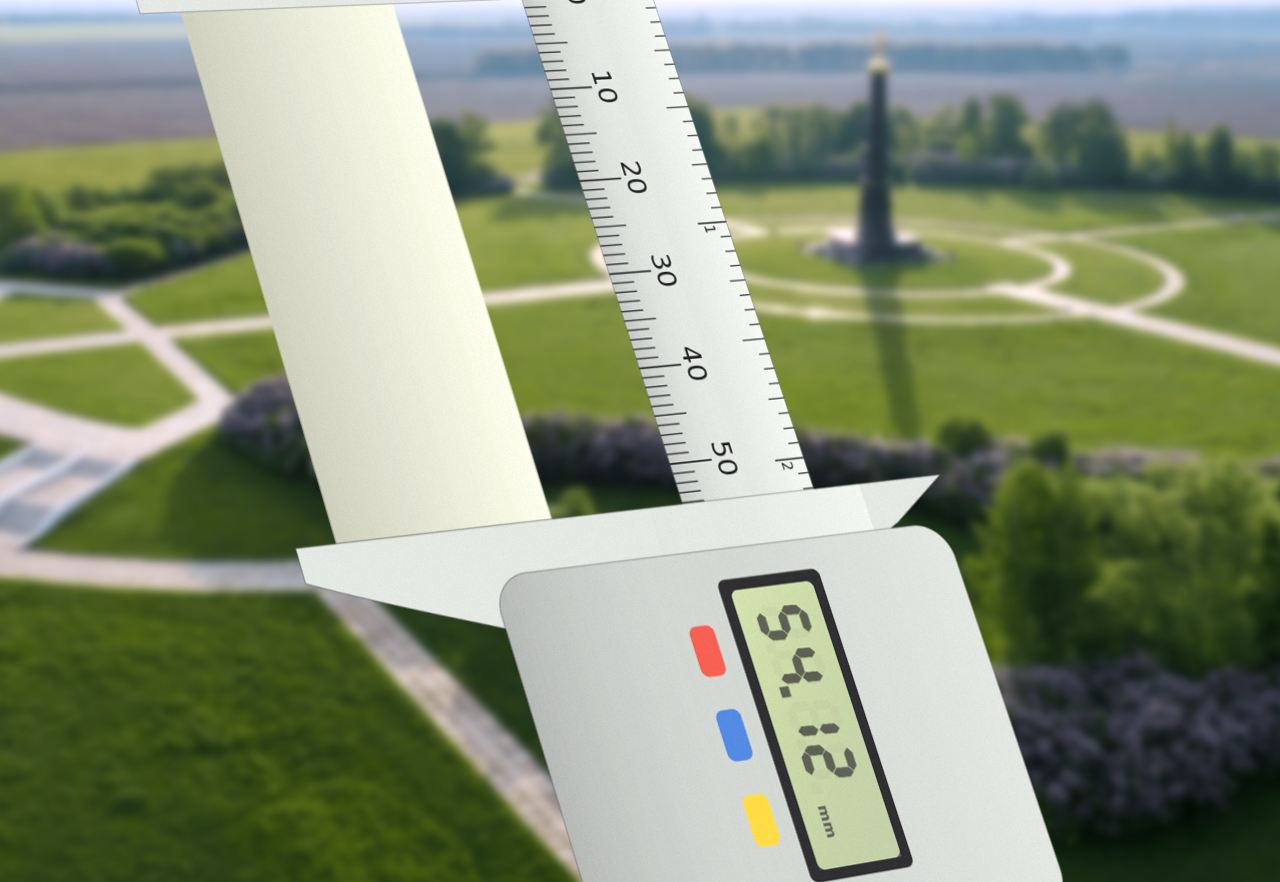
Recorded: 54.12 (mm)
